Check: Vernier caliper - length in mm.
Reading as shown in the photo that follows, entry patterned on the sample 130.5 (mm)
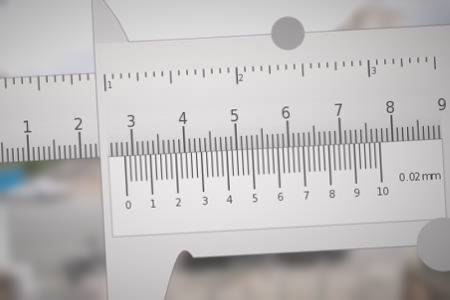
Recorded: 28.5 (mm)
